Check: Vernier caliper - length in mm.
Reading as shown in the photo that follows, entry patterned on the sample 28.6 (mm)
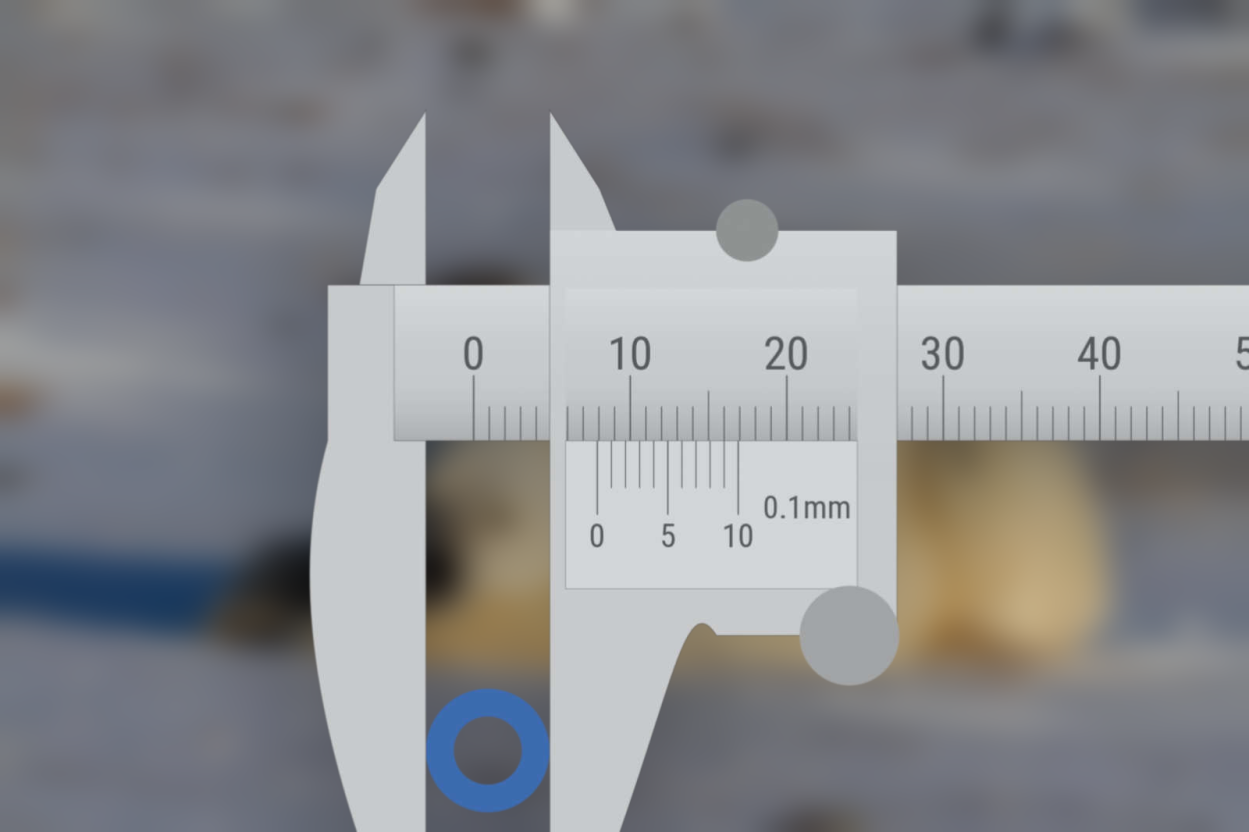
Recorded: 7.9 (mm)
